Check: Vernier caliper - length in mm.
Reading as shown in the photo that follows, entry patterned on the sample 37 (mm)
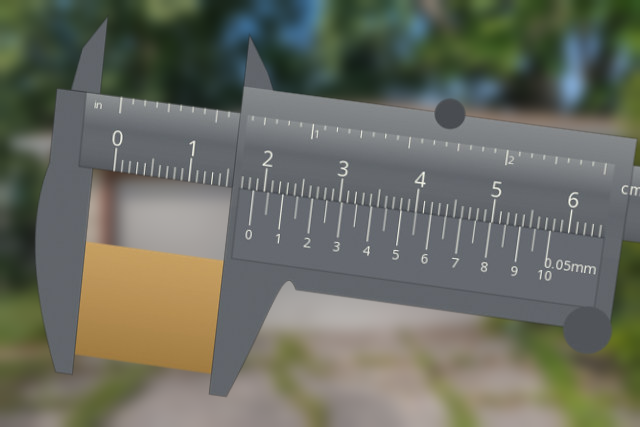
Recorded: 18.6 (mm)
